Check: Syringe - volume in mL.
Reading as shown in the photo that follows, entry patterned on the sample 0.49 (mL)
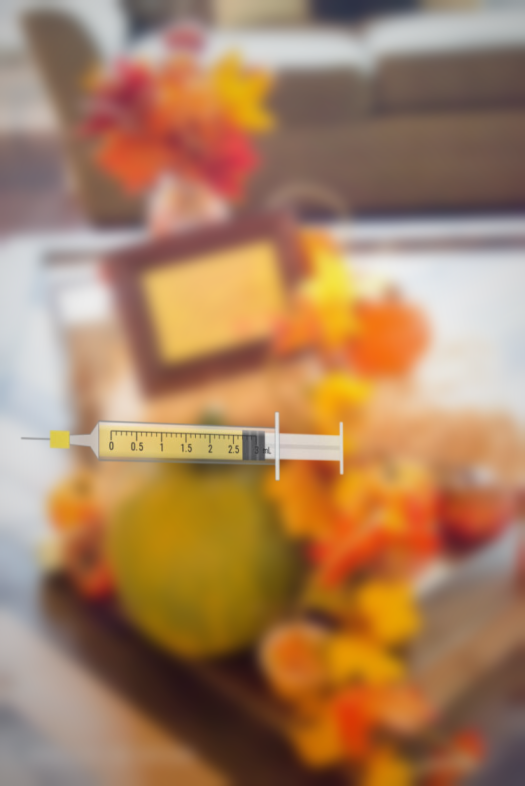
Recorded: 2.7 (mL)
